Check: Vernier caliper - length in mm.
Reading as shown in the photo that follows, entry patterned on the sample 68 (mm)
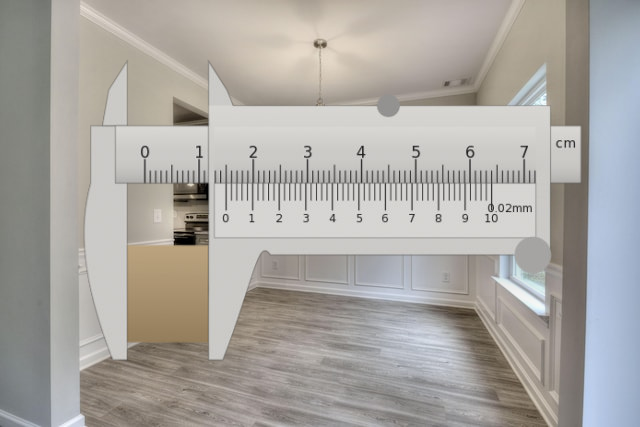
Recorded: 15.0 (mm)
